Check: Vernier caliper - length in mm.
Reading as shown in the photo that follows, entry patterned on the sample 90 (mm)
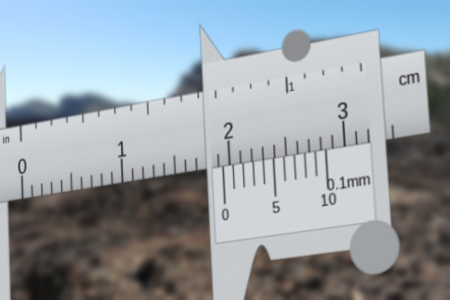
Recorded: 19.4 (mm)
